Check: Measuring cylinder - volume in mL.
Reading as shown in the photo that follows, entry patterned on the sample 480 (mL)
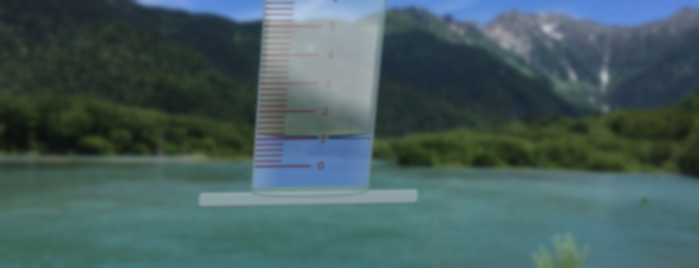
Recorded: 1 (mL)
